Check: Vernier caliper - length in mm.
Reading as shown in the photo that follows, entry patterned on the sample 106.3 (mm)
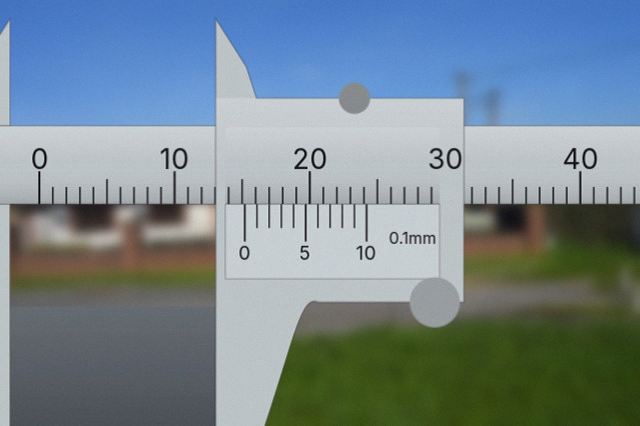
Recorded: 15.2 (mm)
